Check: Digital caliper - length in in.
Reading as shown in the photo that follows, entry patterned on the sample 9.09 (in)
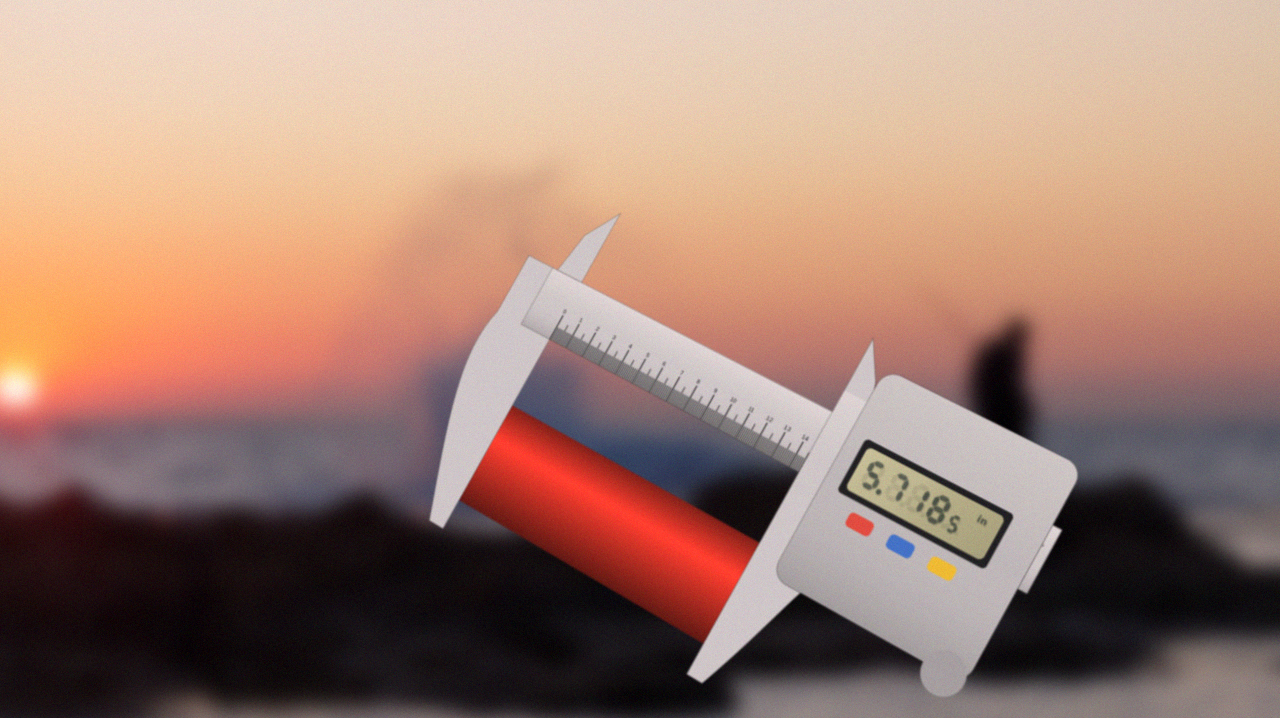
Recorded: 5.7185 (in)
